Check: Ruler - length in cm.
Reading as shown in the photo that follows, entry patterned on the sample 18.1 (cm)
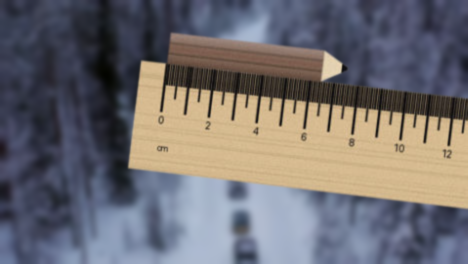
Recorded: 7.5 (cm)
